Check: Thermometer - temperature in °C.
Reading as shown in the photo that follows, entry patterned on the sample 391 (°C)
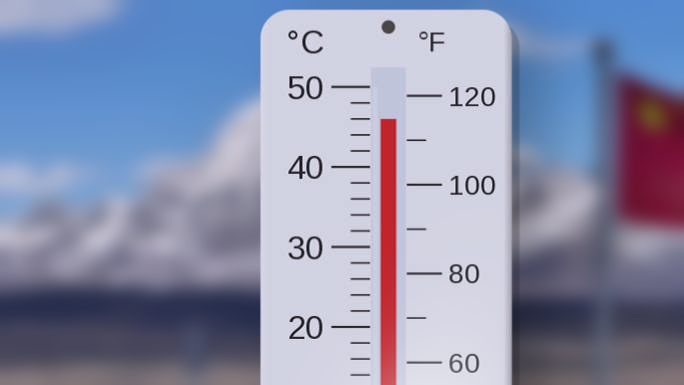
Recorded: 46 (°C)
